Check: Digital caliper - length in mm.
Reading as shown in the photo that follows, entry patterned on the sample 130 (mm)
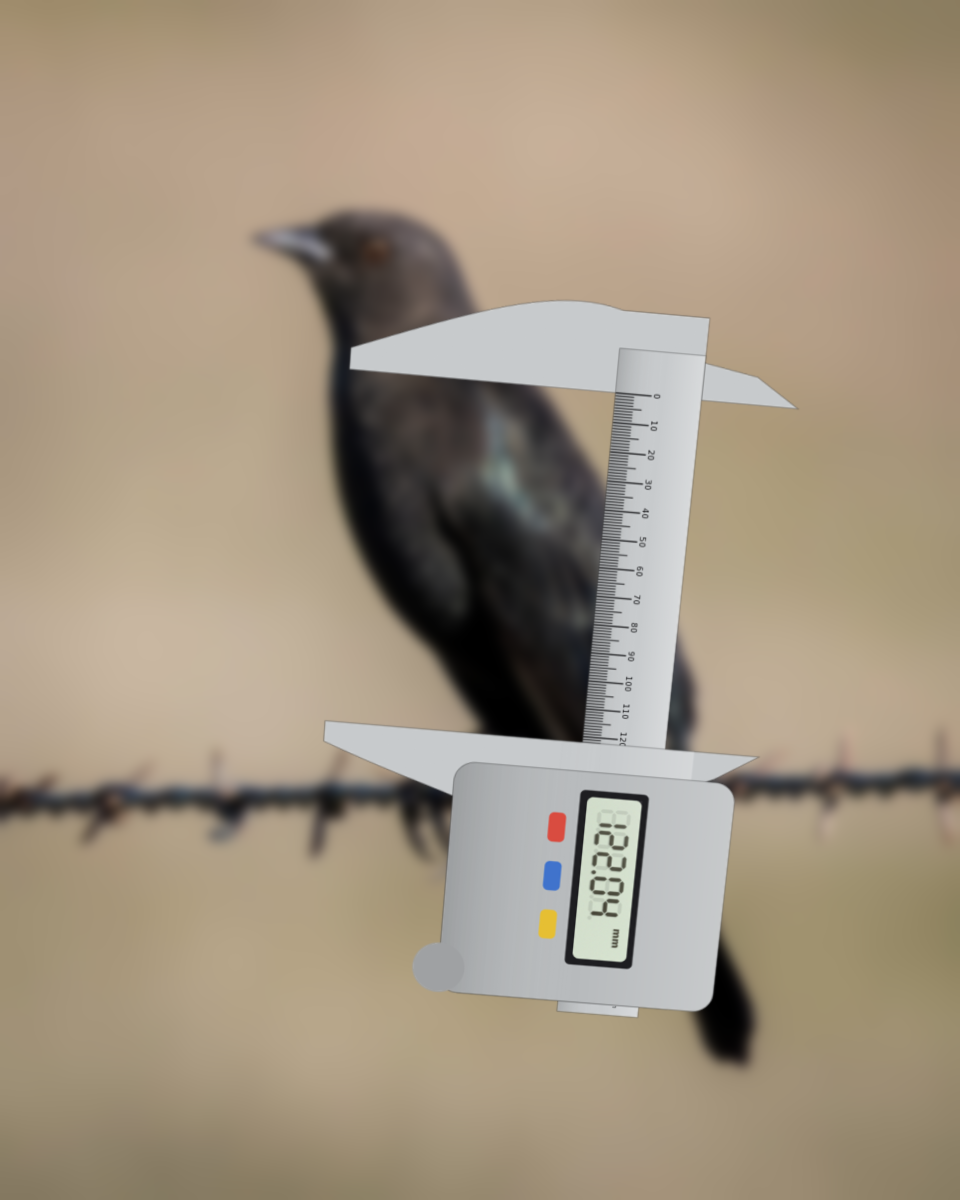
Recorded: 122.04 (mm)
